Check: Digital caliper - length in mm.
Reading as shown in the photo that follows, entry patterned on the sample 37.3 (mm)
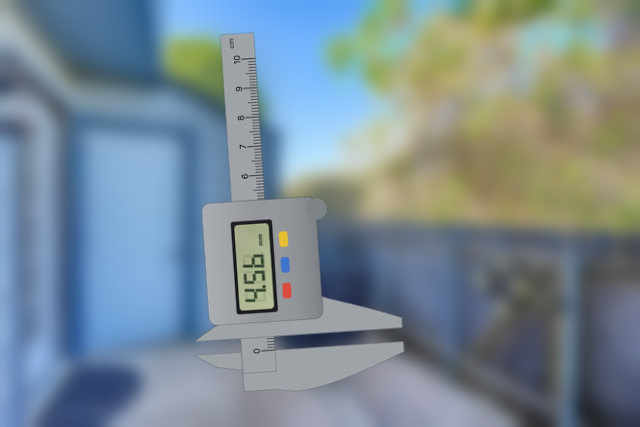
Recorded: 4.56 (mm)
